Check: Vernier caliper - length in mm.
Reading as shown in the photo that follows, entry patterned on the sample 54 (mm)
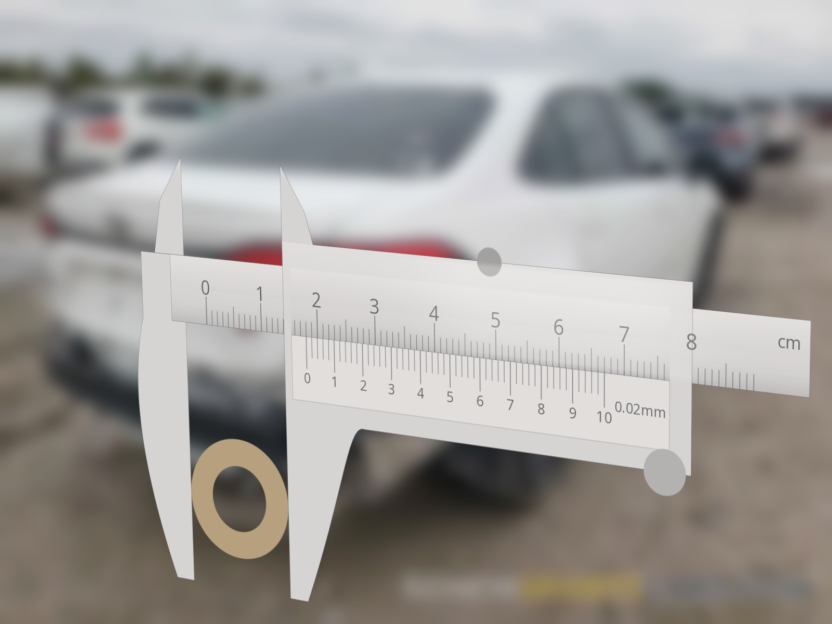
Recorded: 18.0 (mm)
